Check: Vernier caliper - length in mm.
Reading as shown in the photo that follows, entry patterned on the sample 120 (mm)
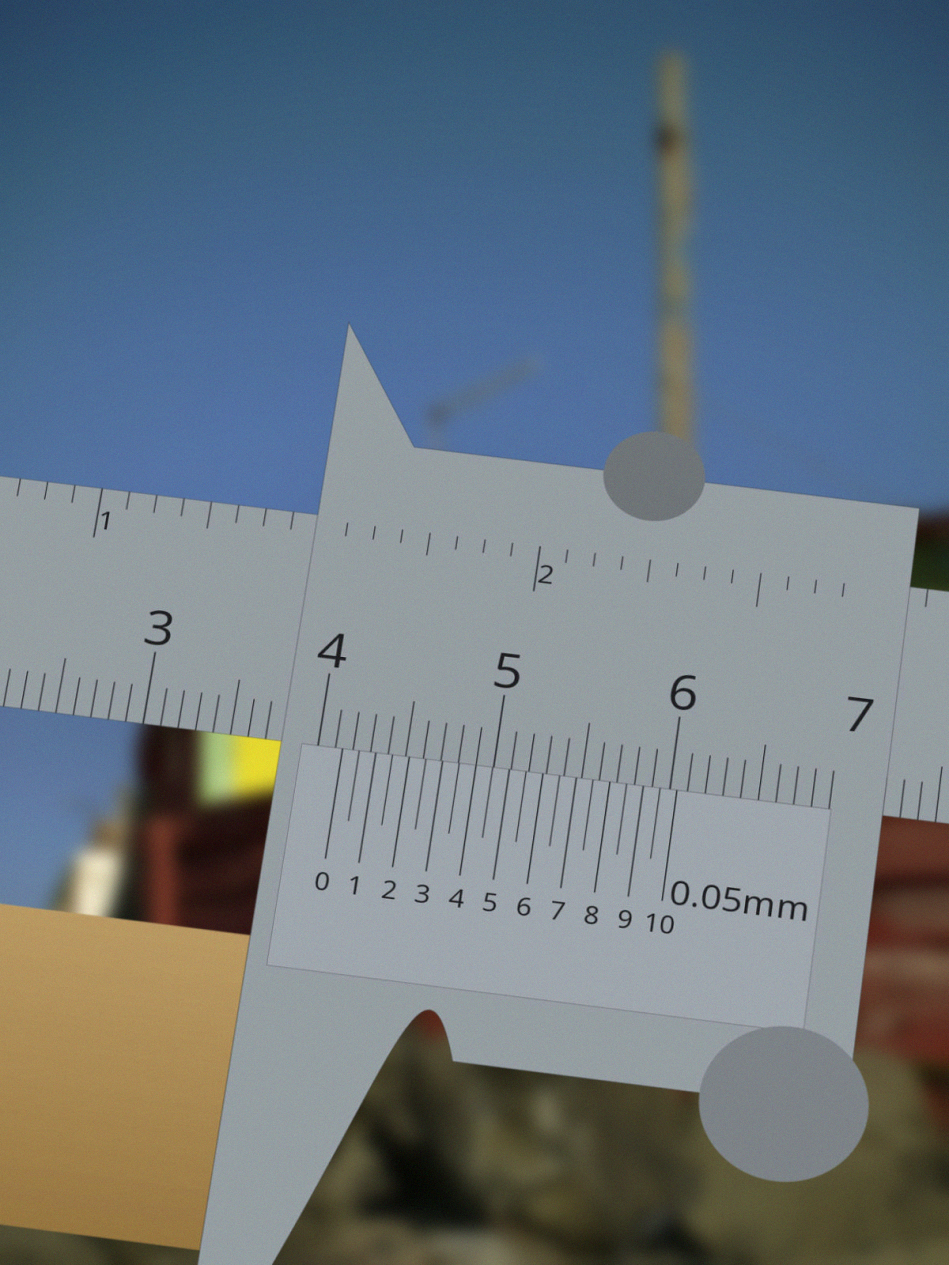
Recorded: 41.4 (mm)
